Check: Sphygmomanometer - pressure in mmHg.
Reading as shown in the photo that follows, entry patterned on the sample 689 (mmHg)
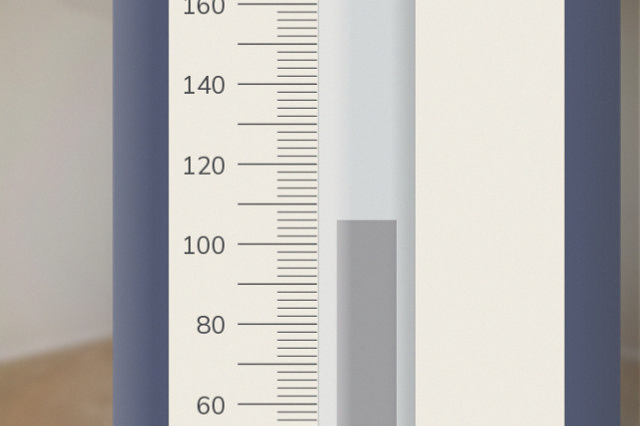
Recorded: 106 (mmHg)
